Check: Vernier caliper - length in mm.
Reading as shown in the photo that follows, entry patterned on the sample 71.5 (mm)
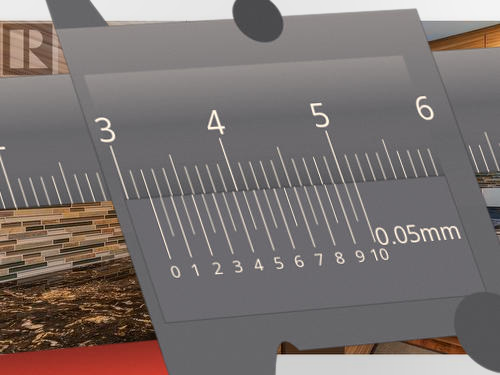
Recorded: 32.0 (mm)
